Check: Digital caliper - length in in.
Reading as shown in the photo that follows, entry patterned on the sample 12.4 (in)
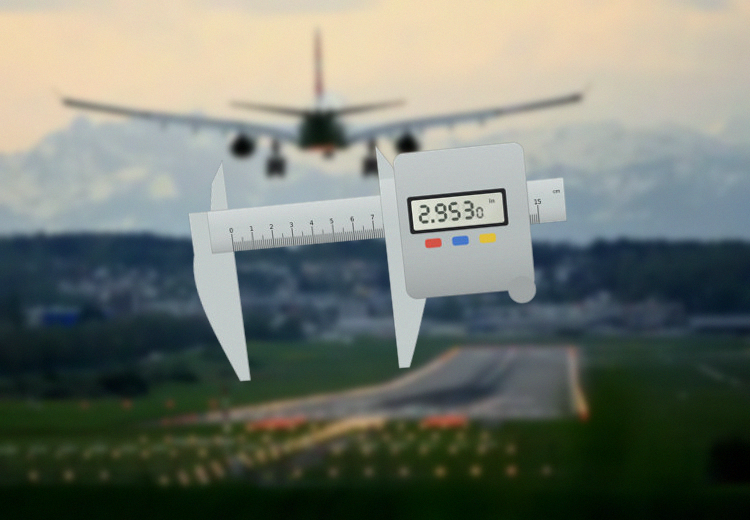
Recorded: 2.9530 (in)
